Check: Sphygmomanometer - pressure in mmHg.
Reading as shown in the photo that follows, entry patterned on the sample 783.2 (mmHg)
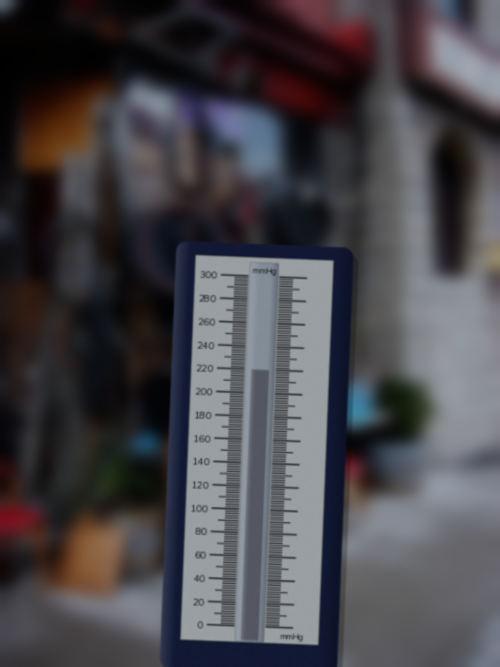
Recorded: 220 (mmHg)
